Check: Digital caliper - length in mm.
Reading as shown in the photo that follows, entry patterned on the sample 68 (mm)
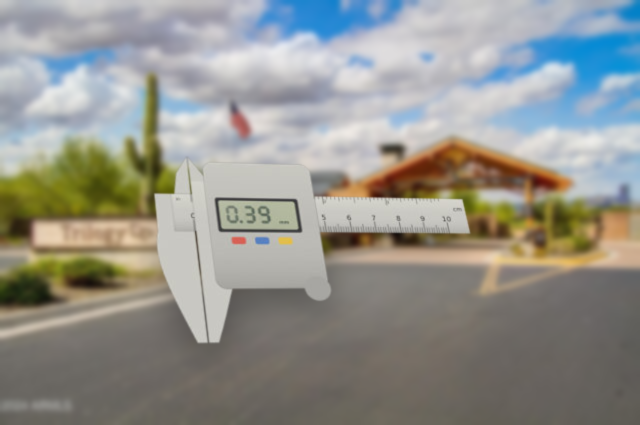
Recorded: 0.39 (mm)
